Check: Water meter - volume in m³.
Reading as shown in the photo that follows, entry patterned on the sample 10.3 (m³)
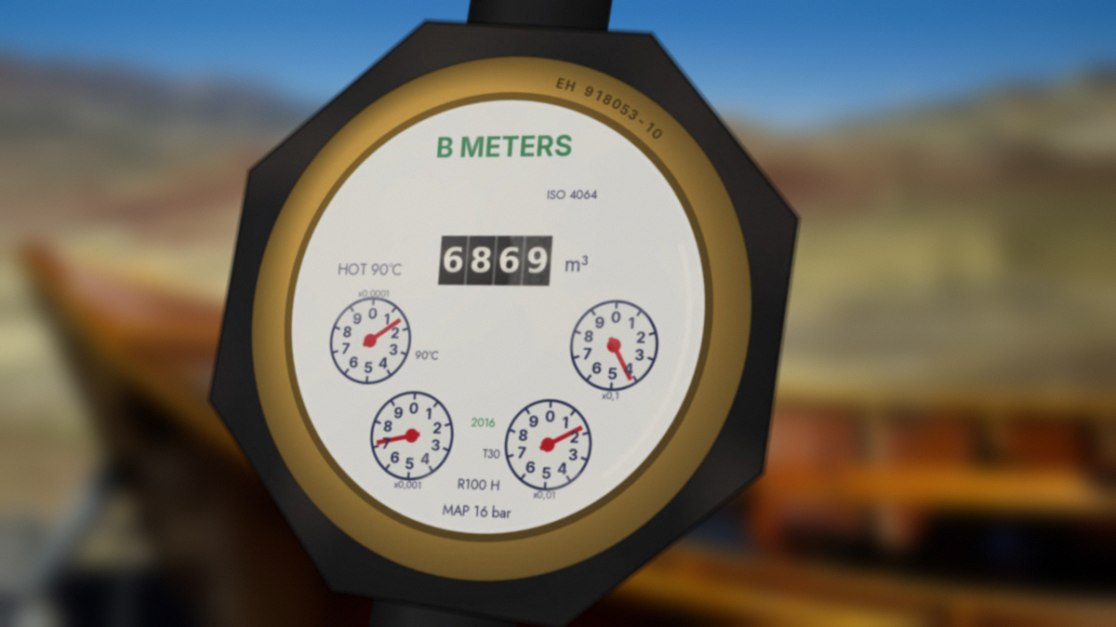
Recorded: 6869.4171 (m³)
